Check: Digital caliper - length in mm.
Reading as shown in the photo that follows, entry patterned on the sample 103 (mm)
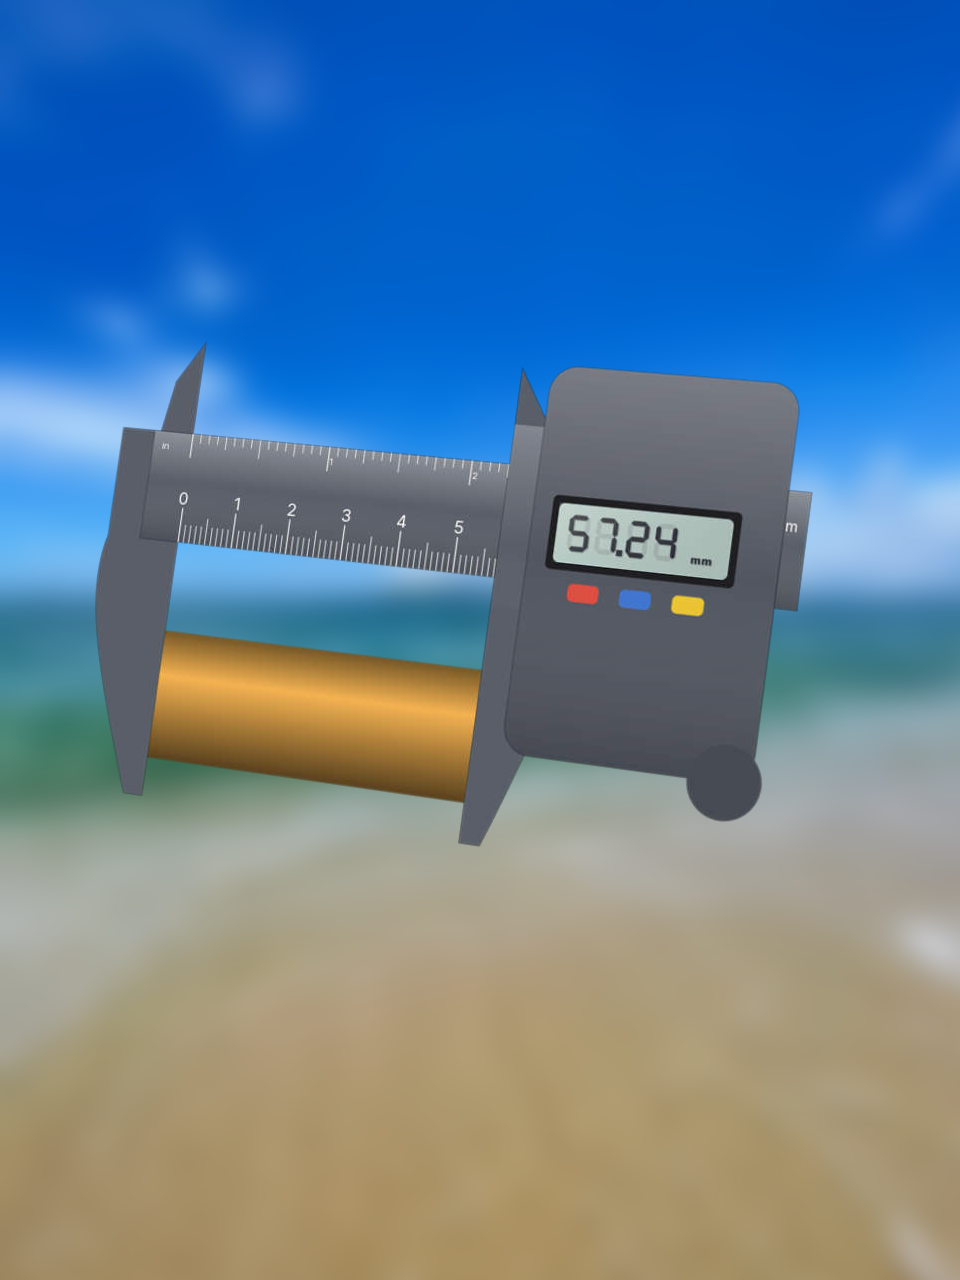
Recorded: 57.24 (mm)
